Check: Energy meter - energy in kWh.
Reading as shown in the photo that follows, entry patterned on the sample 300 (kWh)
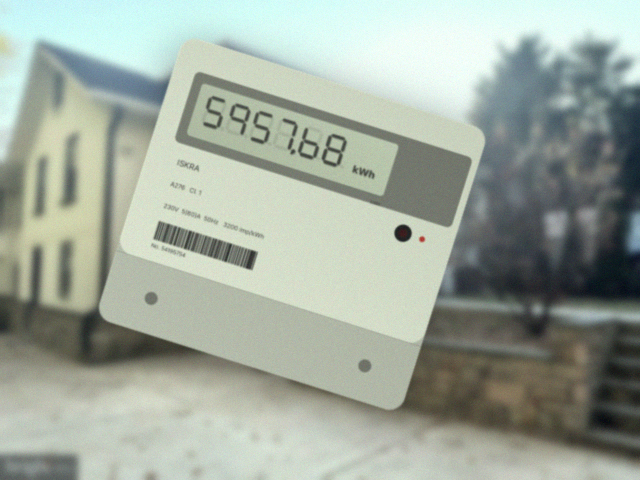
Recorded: 5957.68 (kWh)
